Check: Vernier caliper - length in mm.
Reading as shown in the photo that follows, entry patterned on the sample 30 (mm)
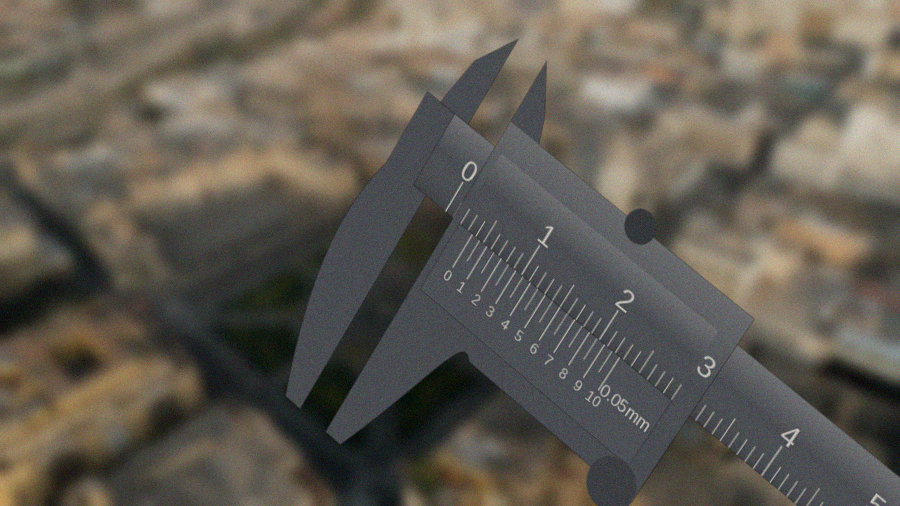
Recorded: 3.6 (mm)
